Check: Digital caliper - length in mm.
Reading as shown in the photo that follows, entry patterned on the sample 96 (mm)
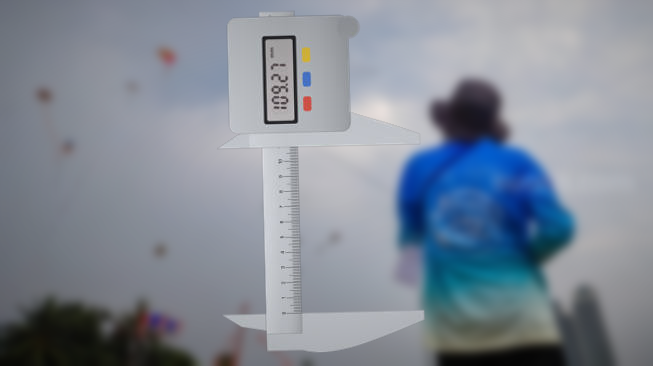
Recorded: 109.27 (mm)
